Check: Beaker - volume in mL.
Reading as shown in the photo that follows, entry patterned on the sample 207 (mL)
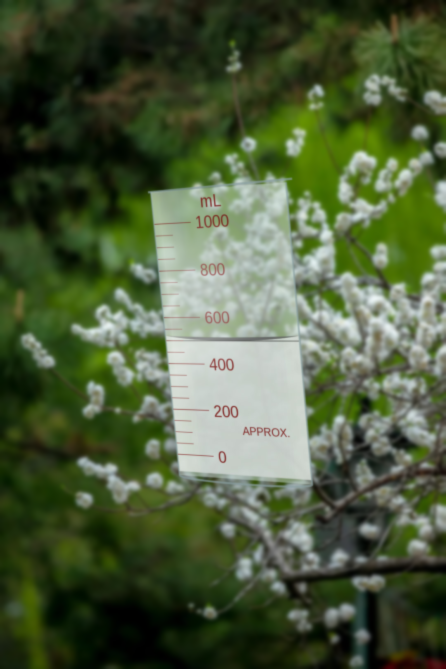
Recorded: 500 (mL)
